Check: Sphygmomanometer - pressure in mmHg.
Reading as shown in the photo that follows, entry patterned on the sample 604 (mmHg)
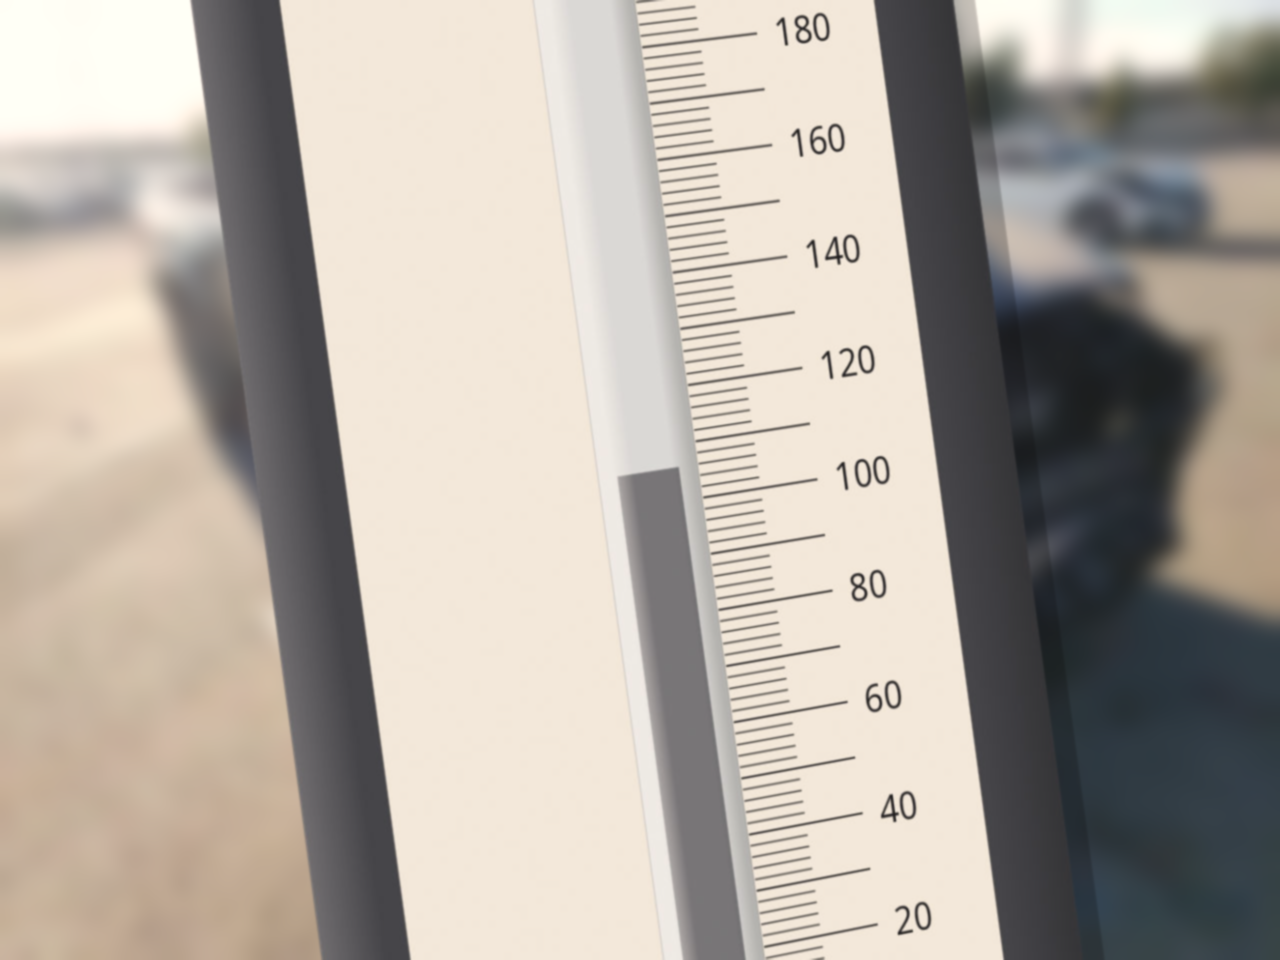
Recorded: 106 (mmHg)
